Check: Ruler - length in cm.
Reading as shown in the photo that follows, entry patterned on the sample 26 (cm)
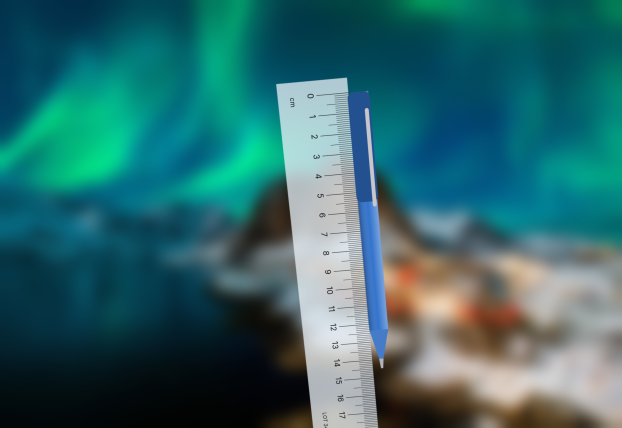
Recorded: 14.5 (cm)
